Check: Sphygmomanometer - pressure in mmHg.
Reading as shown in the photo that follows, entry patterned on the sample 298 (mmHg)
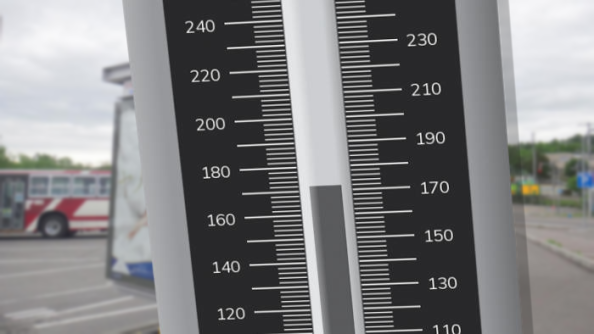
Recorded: 172 (mmHg)
